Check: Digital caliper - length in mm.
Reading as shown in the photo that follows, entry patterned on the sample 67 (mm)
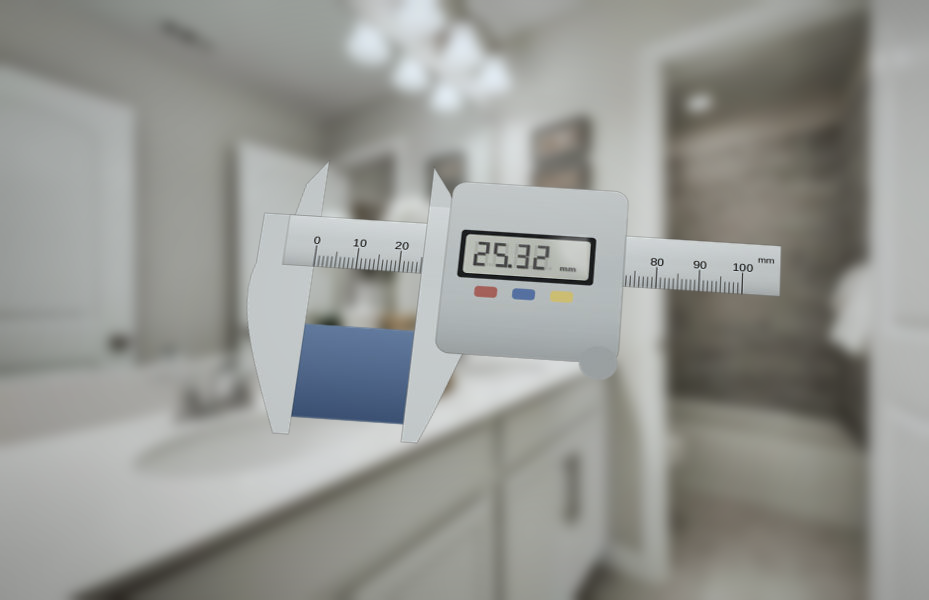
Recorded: 25.32 (mm)
